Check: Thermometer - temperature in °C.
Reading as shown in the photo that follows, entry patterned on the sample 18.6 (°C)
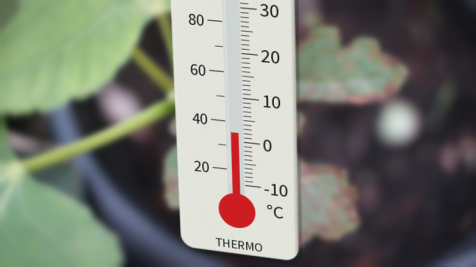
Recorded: 2 (°C)
